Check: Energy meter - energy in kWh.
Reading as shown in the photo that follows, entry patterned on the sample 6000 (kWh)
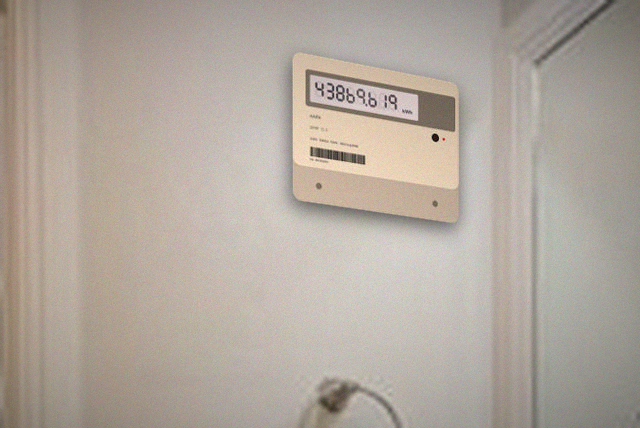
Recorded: 43869.619 (kWh)
